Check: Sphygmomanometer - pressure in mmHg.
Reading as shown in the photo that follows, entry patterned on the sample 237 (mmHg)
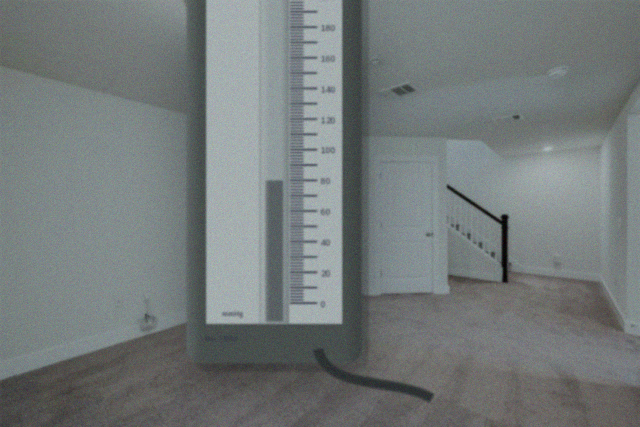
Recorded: 80 (mmHg)
